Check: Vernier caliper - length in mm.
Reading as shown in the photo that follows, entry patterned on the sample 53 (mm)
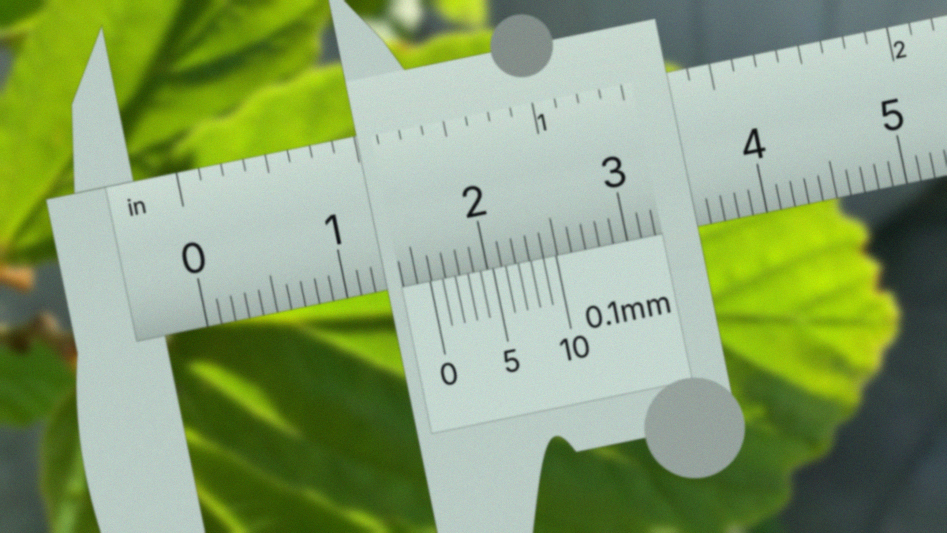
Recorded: 15.9 (mm)
